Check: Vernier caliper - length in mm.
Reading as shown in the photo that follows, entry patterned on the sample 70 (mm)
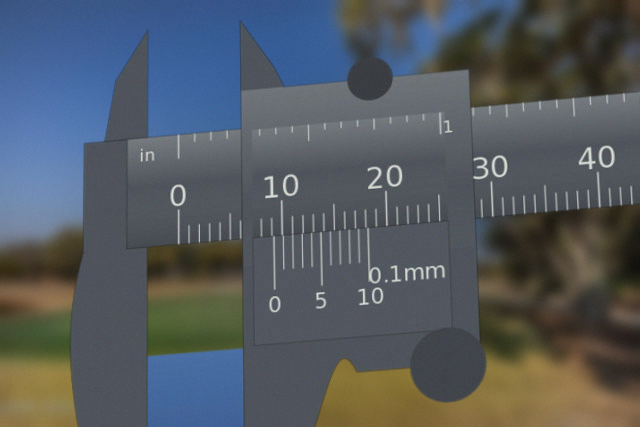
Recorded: 9.2 (mm)
